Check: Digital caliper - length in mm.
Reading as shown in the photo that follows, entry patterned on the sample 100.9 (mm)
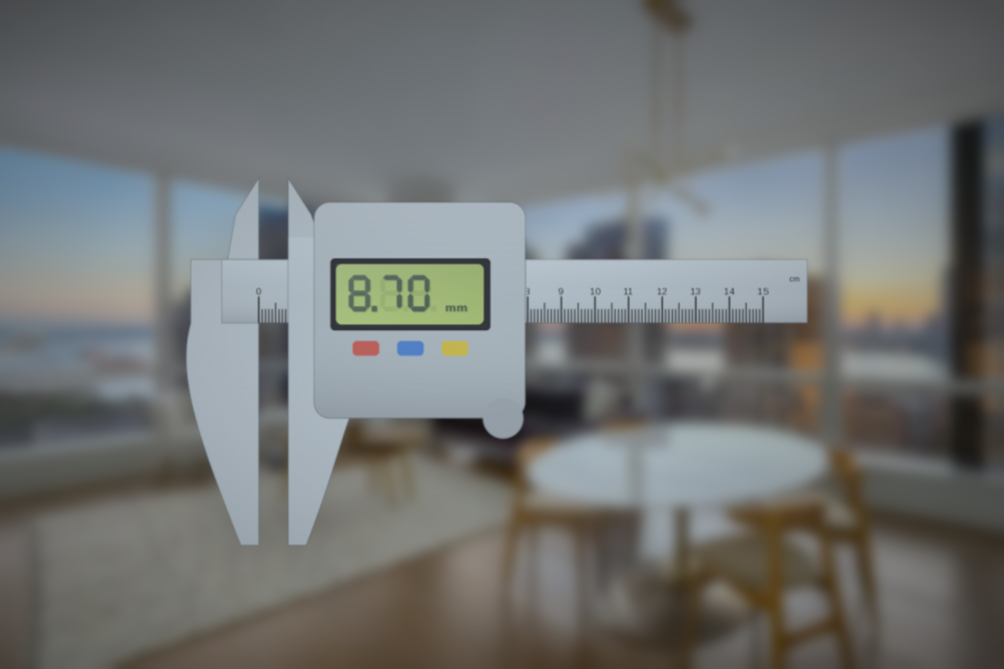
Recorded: 8.70 (mm)
